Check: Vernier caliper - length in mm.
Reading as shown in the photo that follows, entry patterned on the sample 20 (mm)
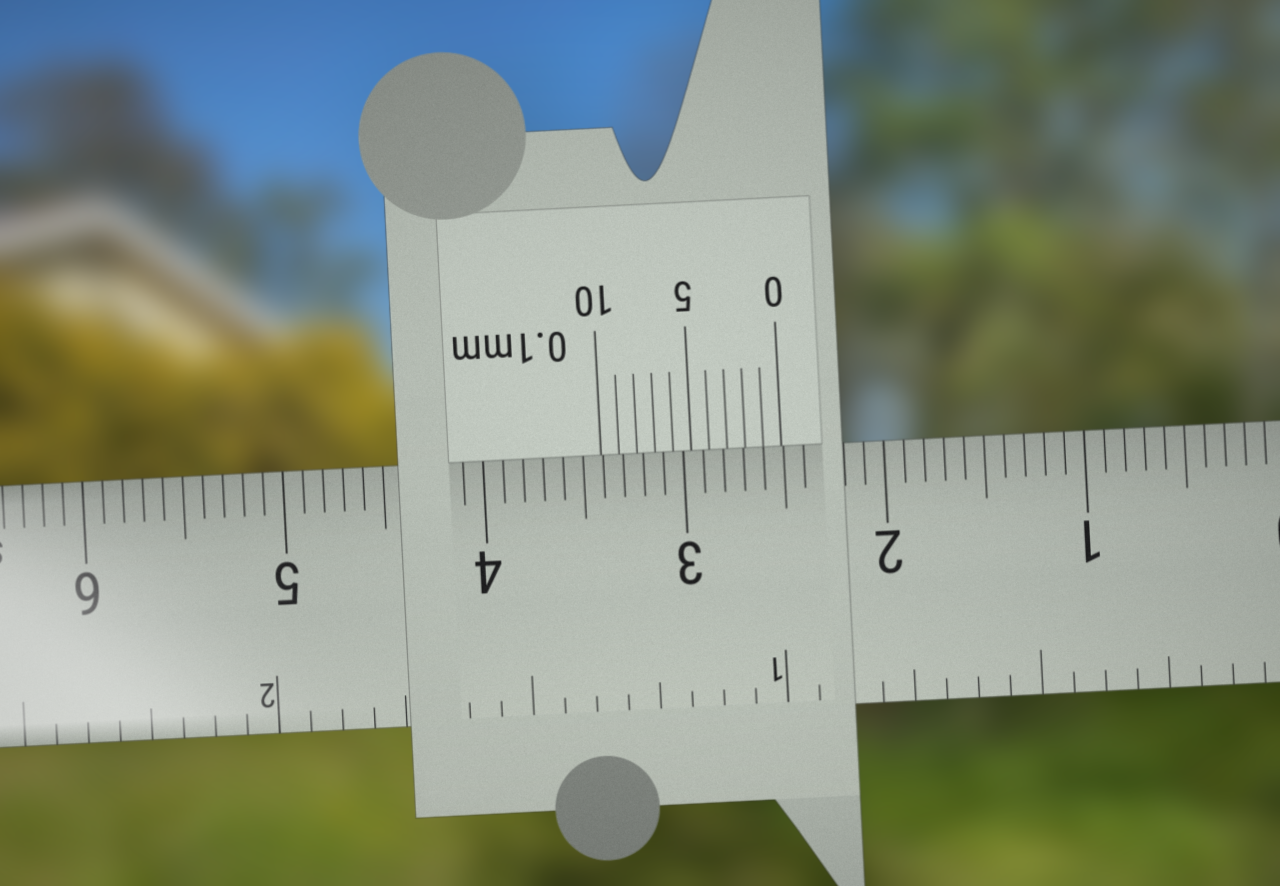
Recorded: 25.1 (mm)
